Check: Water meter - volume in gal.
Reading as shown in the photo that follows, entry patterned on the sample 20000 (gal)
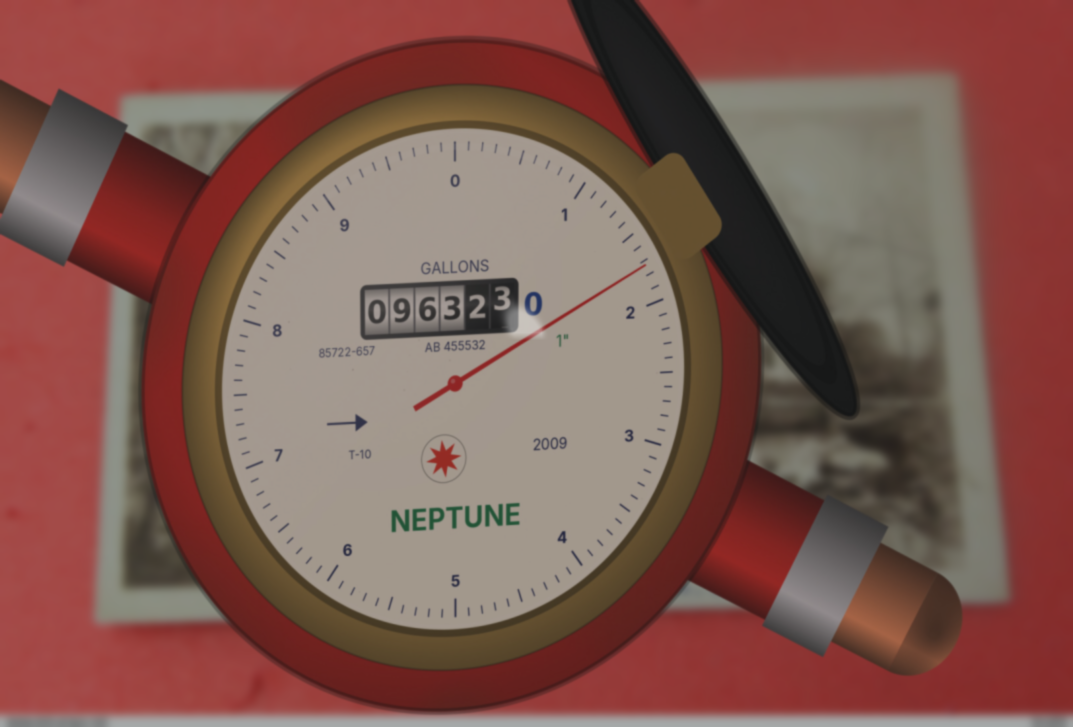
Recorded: 963231.7 (gal)
